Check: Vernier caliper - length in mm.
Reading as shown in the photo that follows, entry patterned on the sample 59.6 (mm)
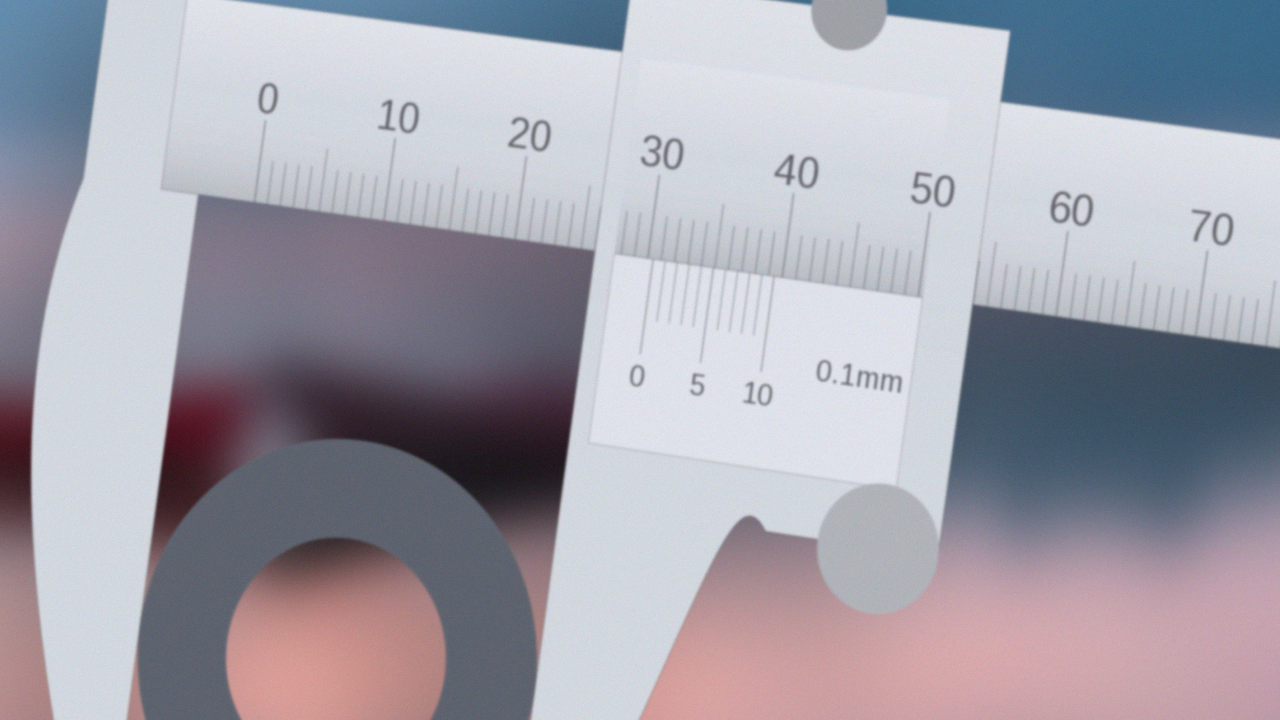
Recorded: 30.4 (mm)
